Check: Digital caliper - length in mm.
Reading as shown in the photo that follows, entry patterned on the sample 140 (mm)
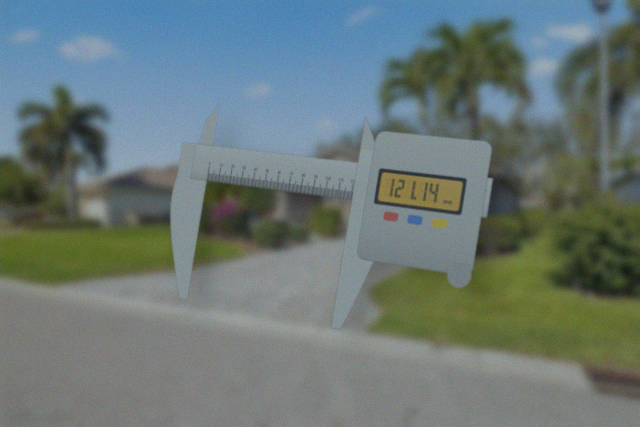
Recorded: 121.14 (mm)
